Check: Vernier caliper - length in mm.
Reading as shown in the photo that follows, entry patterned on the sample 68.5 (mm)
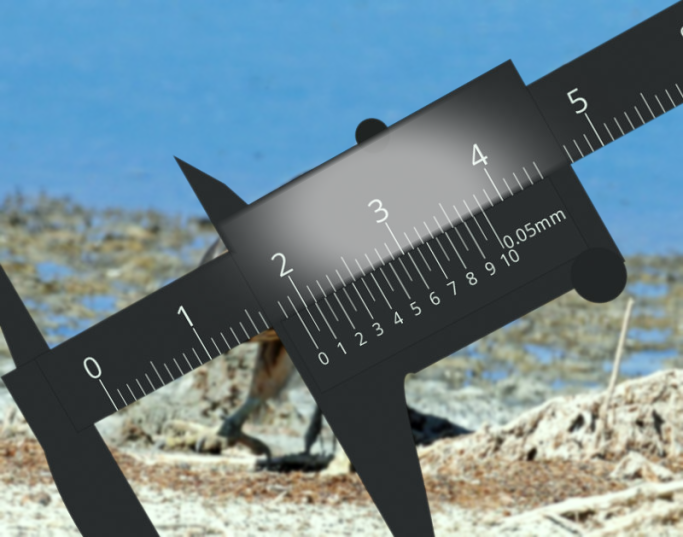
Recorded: 19.0 (mm)
